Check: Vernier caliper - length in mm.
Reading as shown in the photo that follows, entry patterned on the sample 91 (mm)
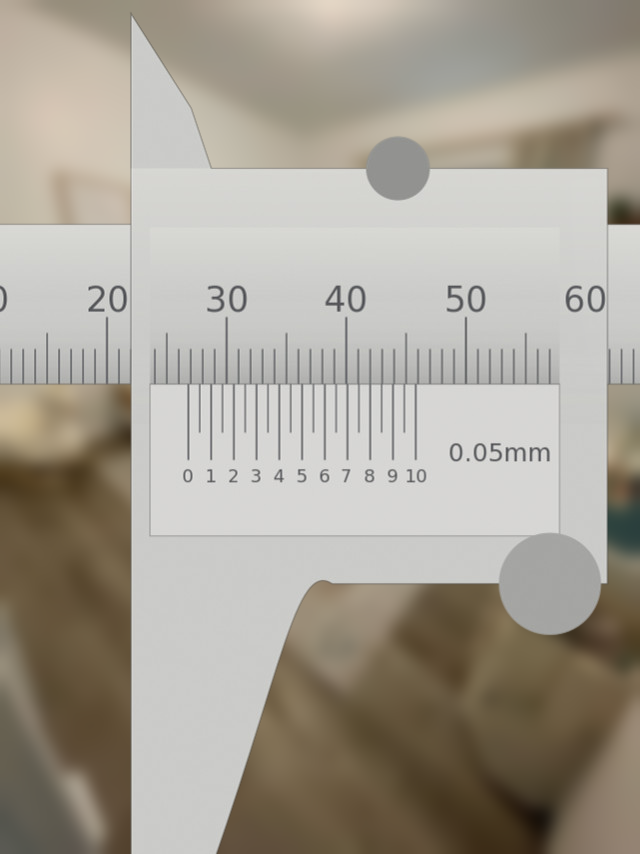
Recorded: 26.8 (mm)
